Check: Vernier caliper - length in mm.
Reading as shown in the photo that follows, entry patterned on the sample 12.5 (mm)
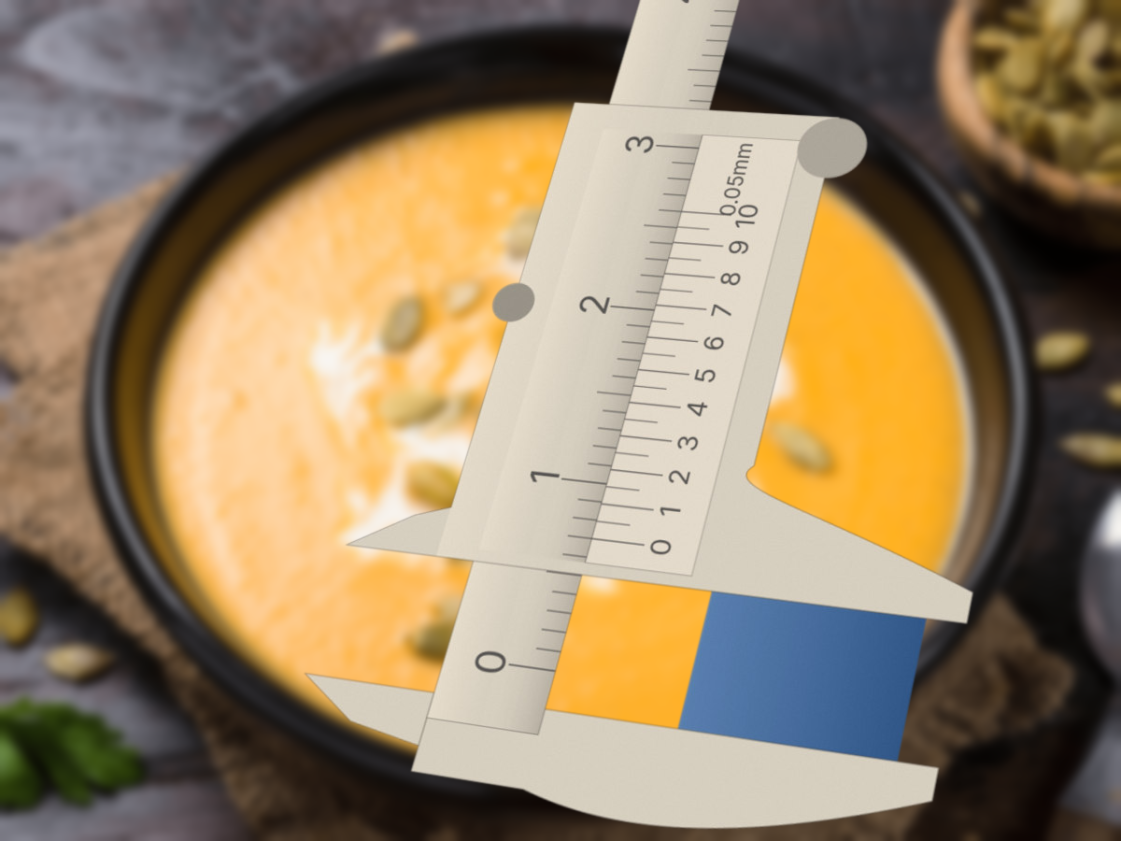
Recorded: 7.0 (mm)
